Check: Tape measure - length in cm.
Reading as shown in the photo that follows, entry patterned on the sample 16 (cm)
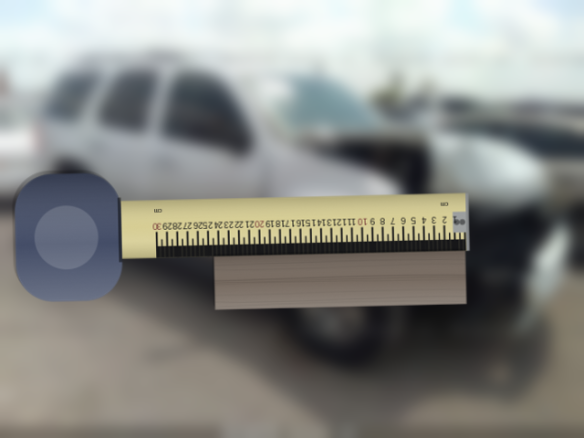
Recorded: 24.5 (cm)
